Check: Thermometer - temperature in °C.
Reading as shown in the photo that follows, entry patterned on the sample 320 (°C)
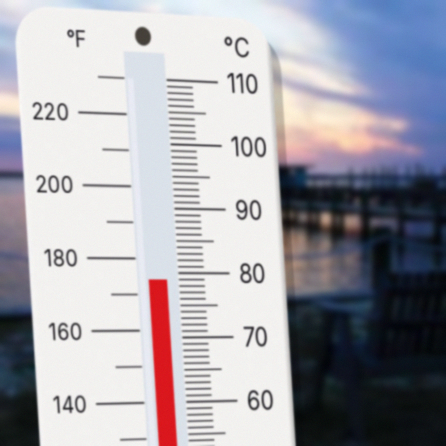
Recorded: 79 (°C)
